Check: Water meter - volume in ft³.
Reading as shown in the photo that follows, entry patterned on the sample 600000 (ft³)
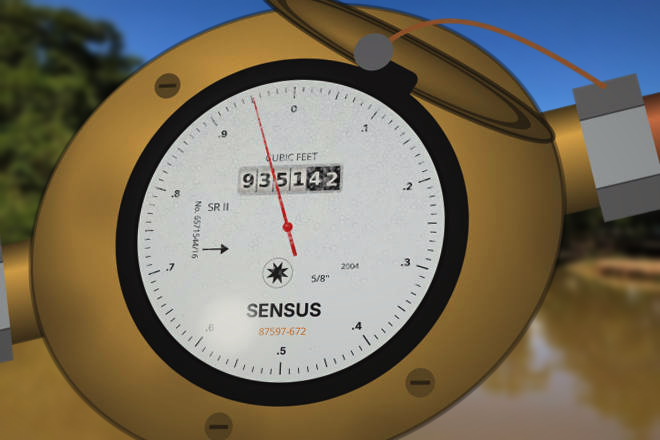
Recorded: 935141.95 (ft³)
